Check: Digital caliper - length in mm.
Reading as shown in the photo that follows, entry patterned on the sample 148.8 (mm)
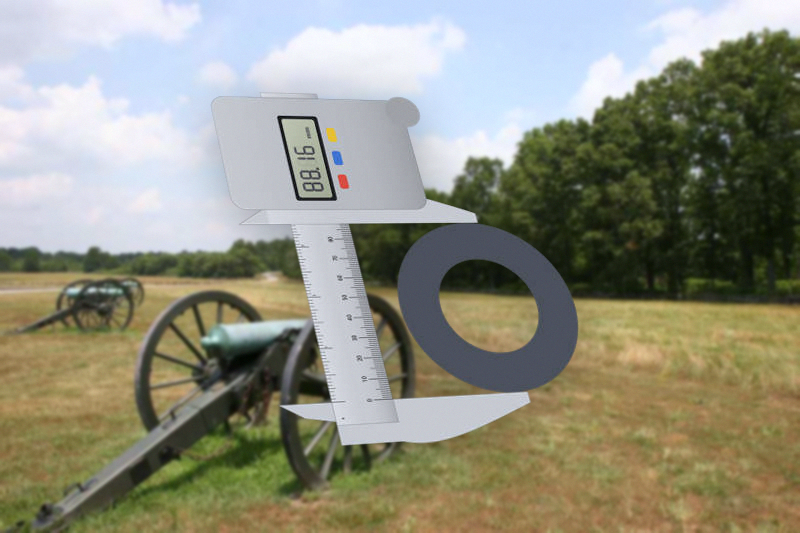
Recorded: 88.16 (mm)
